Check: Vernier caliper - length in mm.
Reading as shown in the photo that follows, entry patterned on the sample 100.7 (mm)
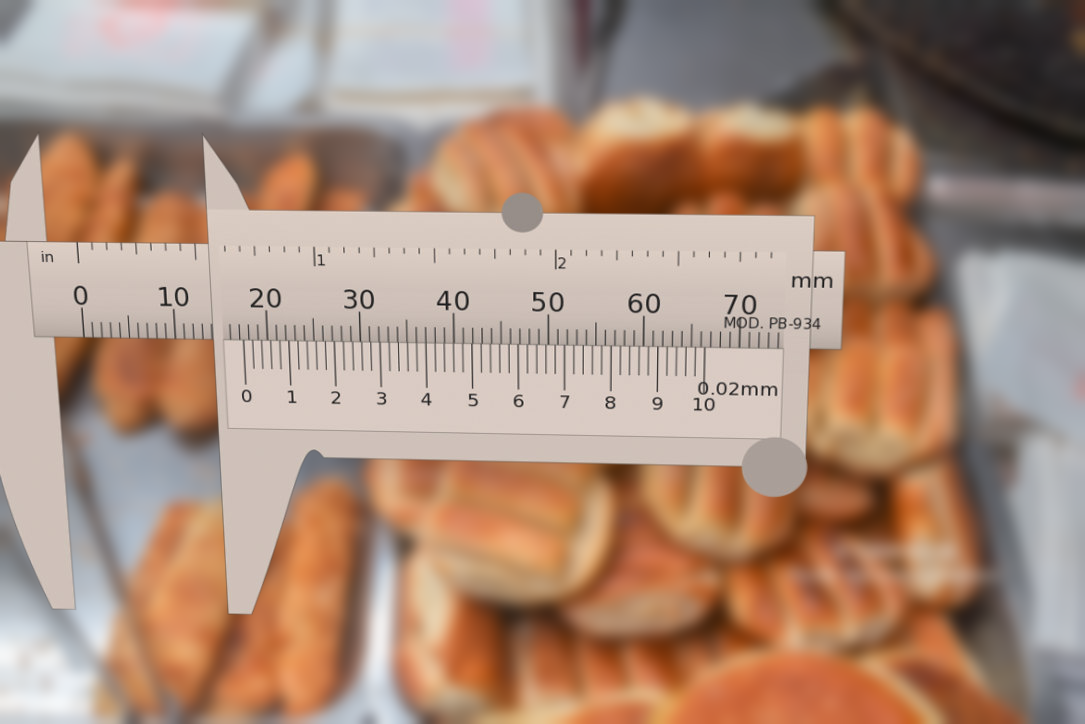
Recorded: 17.4 (mm)
